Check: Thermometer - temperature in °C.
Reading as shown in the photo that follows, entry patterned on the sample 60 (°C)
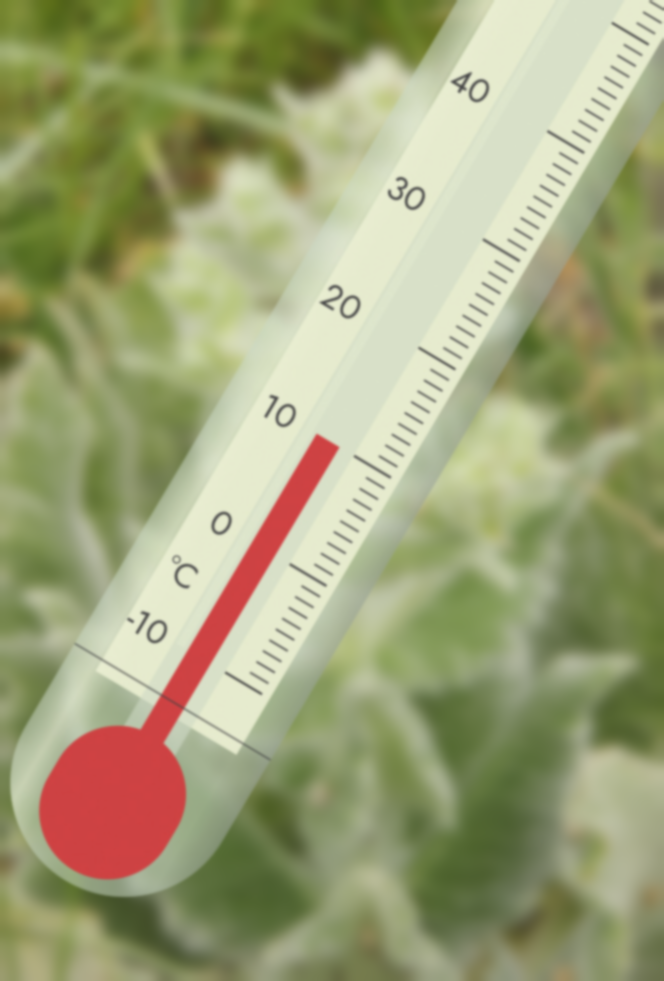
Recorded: 10 (°C)
